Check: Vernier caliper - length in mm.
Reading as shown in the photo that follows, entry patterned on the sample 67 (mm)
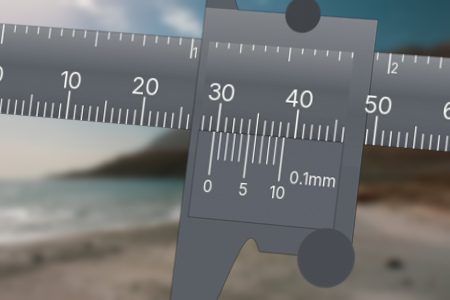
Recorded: 29.6 (mm)
